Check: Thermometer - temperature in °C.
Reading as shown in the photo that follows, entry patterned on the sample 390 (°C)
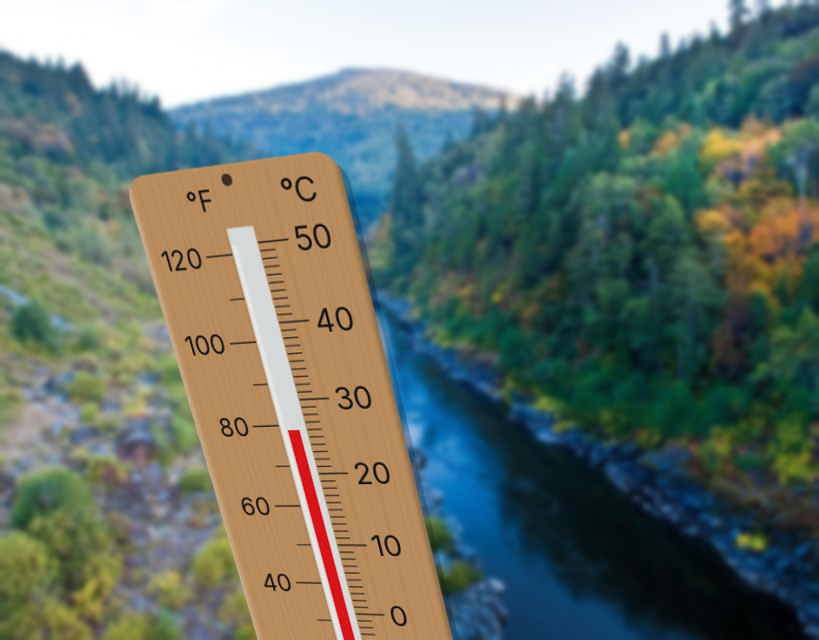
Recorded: 26 (°C)
